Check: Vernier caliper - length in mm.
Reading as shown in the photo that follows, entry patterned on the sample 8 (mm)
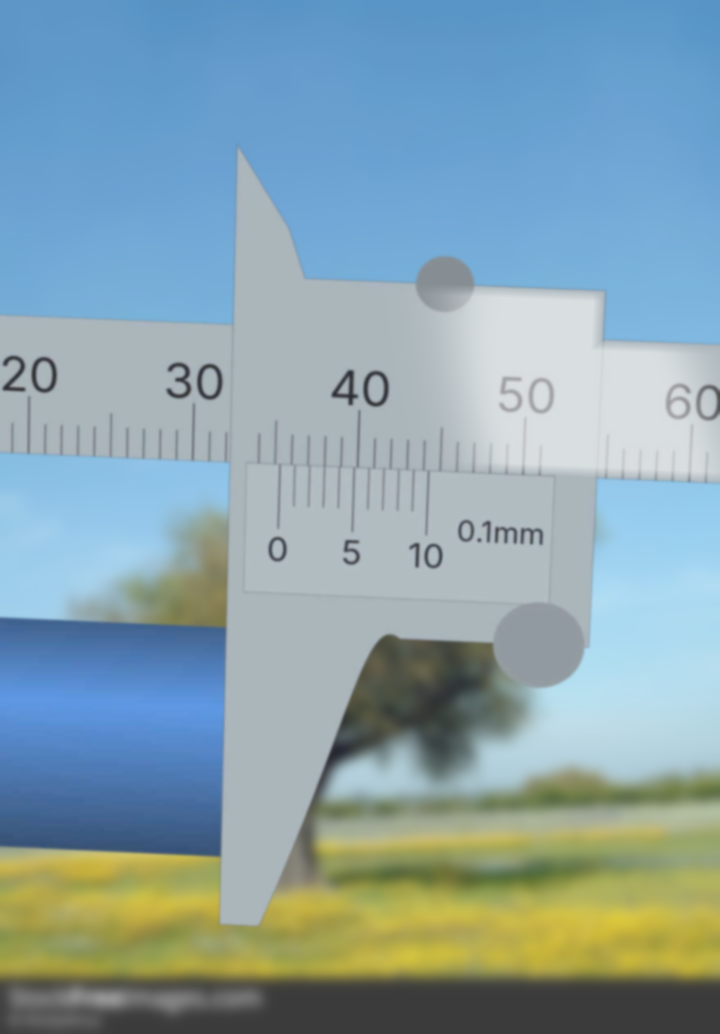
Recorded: 35.3 (mm)
